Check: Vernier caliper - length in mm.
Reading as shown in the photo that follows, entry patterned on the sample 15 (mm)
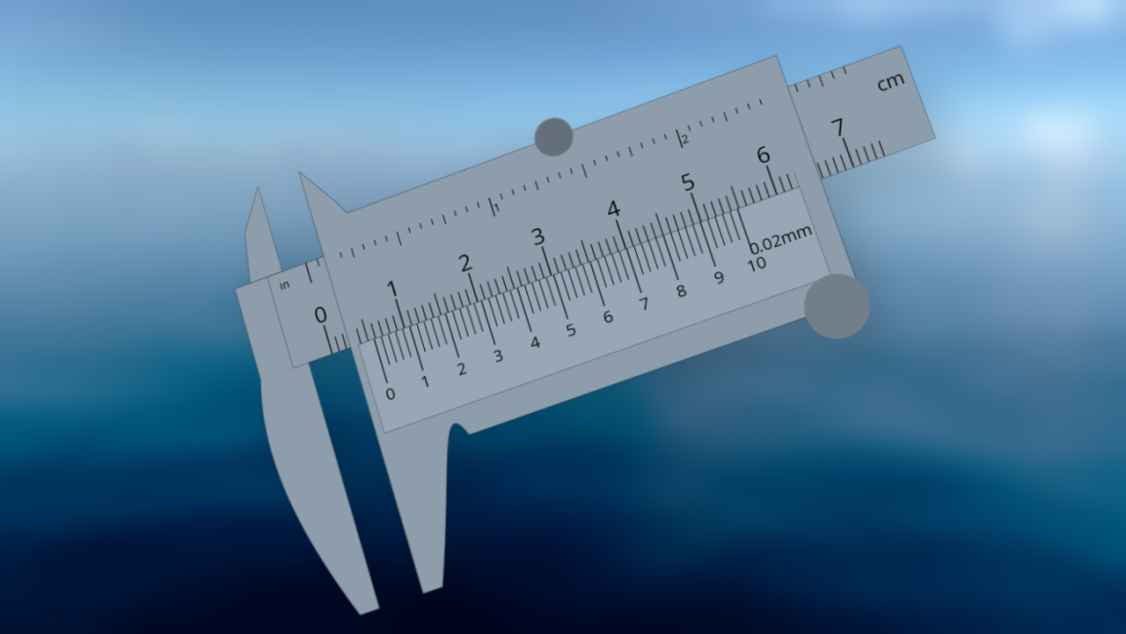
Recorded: 5.8 (mm)
